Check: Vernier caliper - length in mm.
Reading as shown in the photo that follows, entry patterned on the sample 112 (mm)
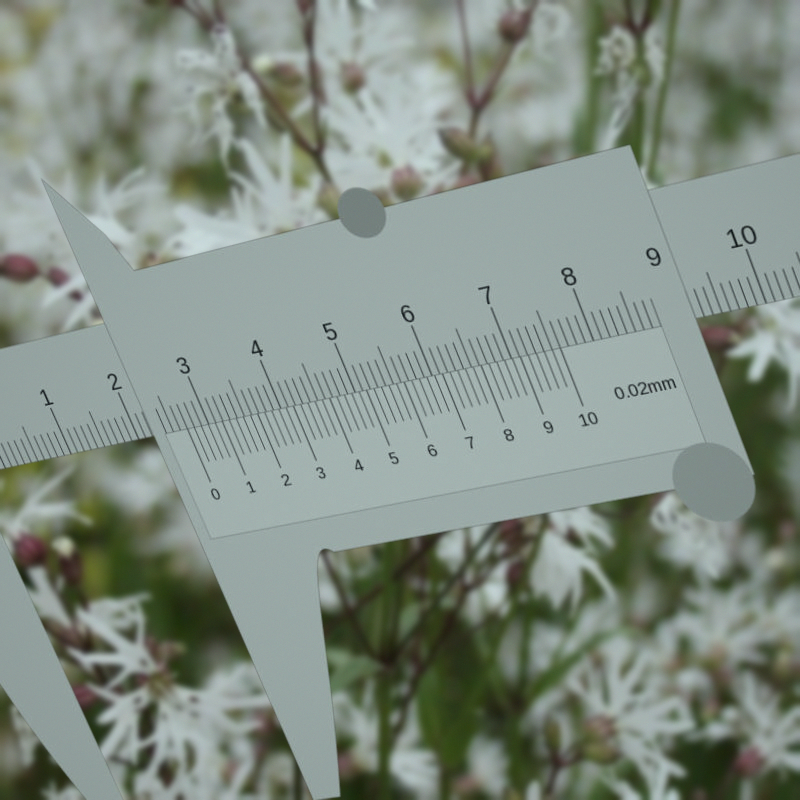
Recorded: 27.0 (mm)
